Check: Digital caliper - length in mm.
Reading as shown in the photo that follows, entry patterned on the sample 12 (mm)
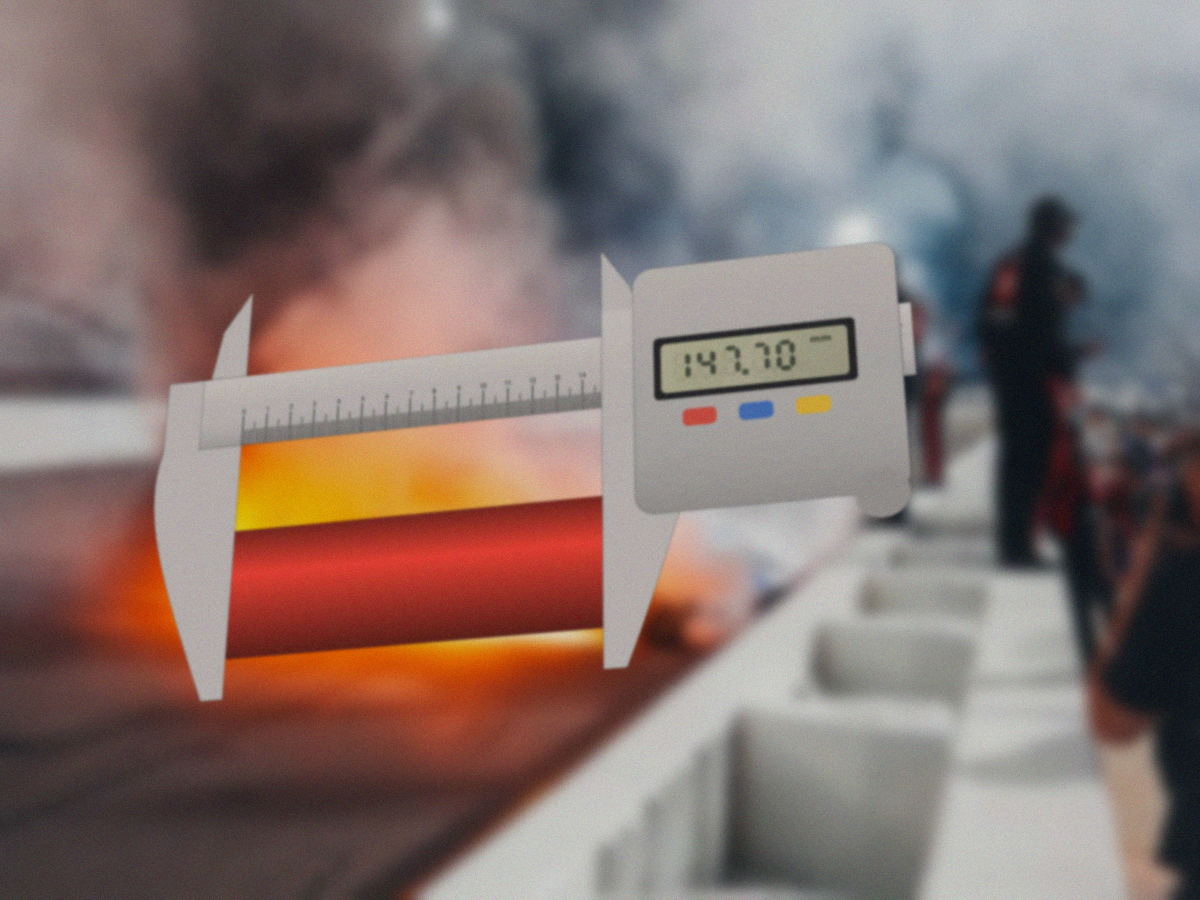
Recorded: 147.70 (mm)
